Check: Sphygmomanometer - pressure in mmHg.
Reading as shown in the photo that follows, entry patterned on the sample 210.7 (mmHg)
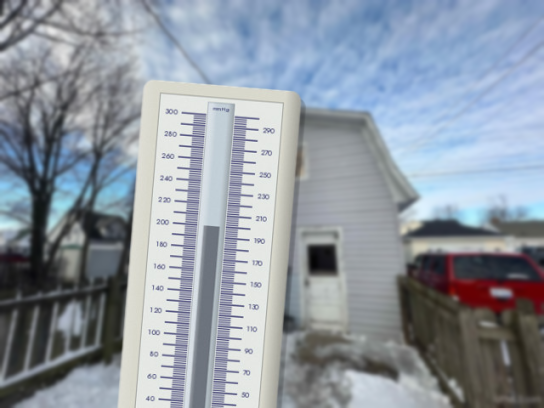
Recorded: 200 (mmHg)
